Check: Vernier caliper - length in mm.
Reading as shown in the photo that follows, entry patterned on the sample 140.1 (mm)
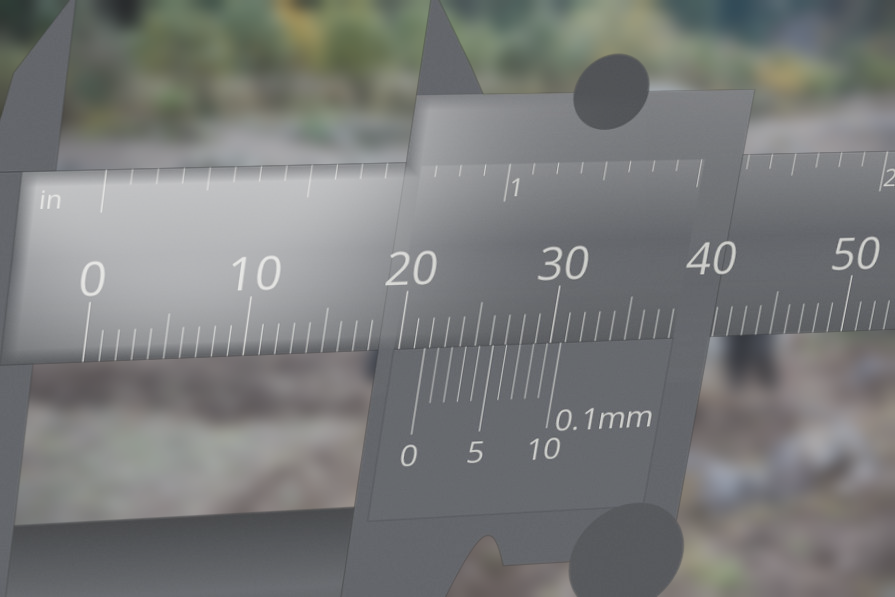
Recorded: 21.7 (mm)
